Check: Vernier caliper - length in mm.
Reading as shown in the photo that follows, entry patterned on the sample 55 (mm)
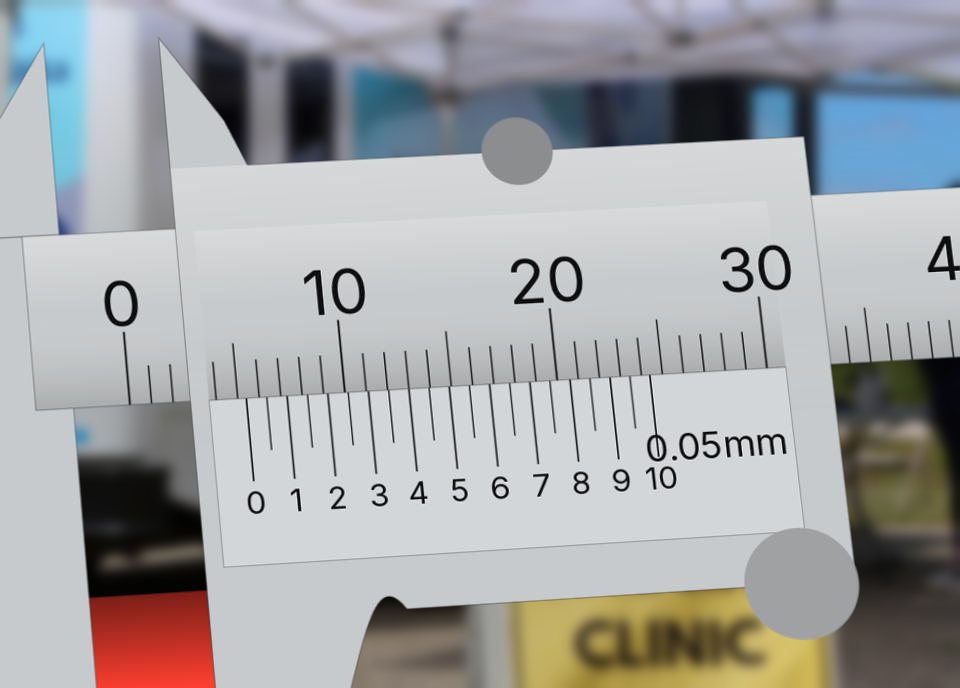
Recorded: 5.4 (mm)
